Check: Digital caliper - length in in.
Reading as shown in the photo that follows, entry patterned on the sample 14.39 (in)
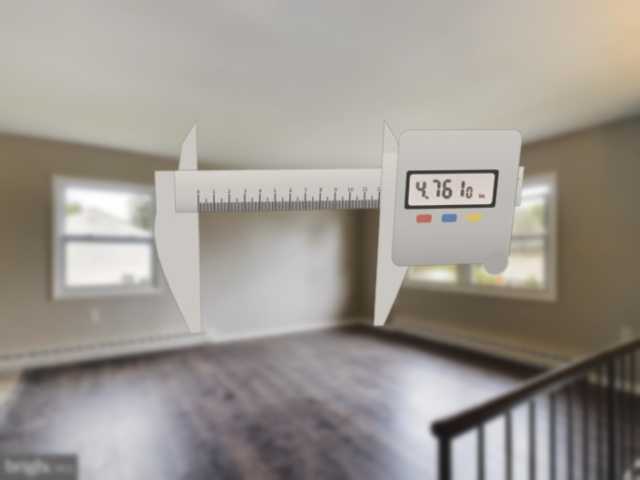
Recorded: 4.7610 (in)
